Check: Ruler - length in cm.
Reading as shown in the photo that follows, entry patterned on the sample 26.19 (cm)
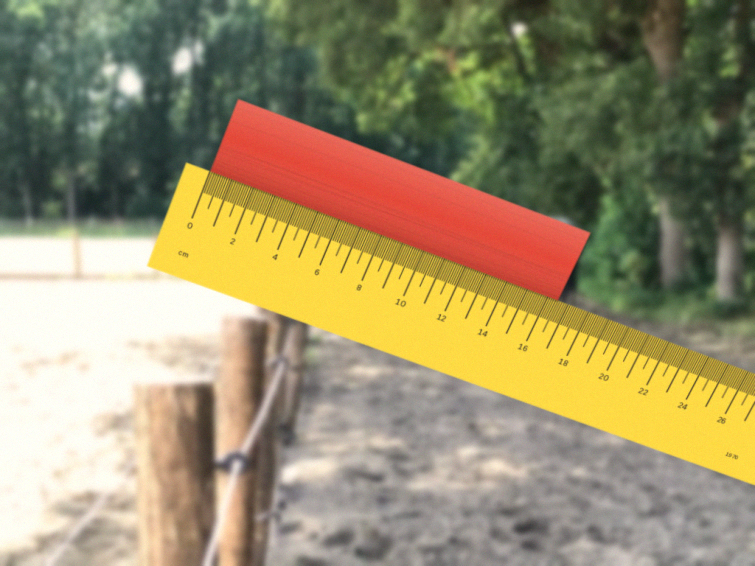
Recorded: 16.5 (cm)
